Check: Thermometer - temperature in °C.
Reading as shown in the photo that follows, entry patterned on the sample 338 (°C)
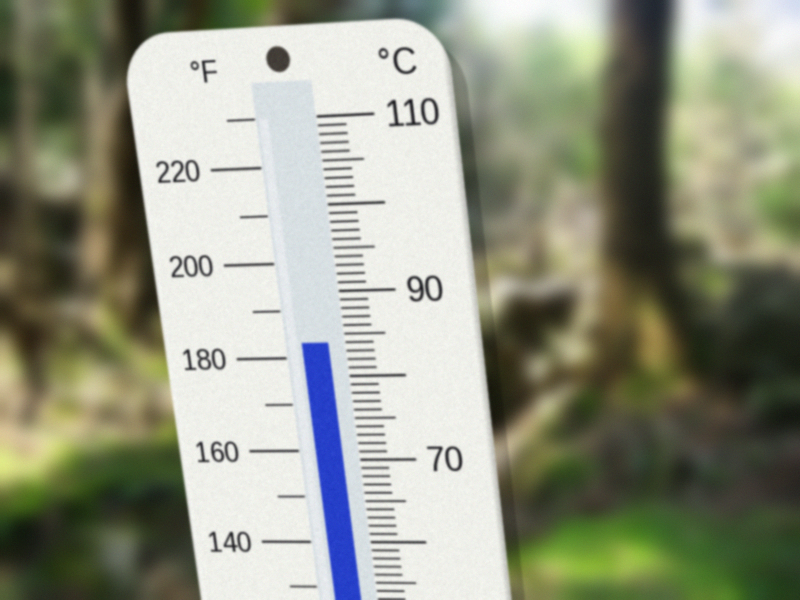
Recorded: 84 (°C)
